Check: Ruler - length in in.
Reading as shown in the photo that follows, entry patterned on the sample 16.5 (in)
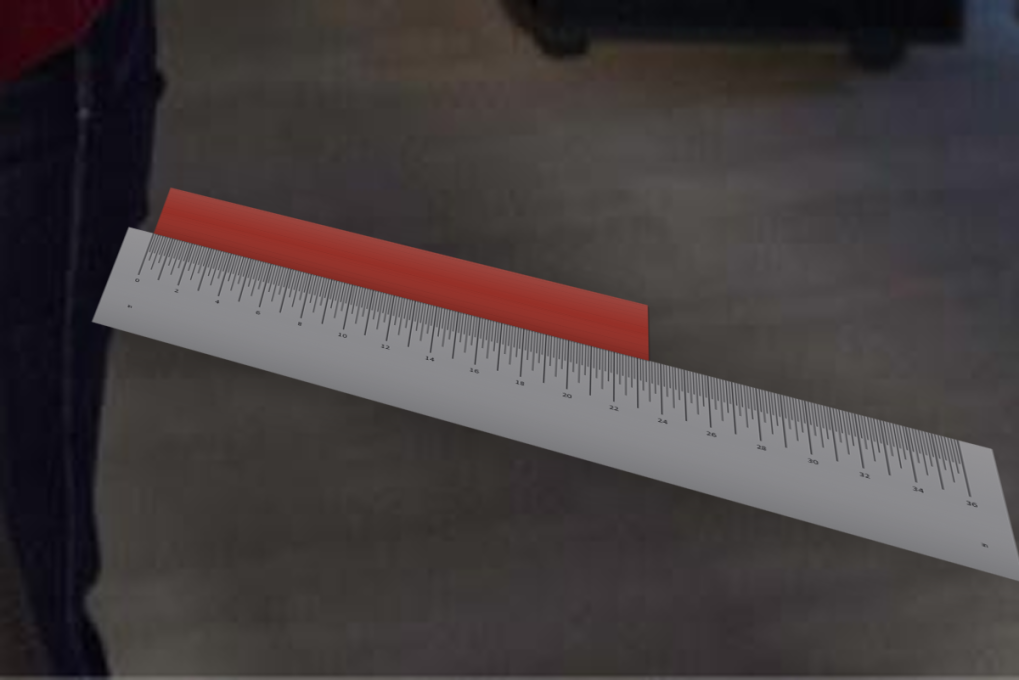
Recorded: 23.5 (in)
